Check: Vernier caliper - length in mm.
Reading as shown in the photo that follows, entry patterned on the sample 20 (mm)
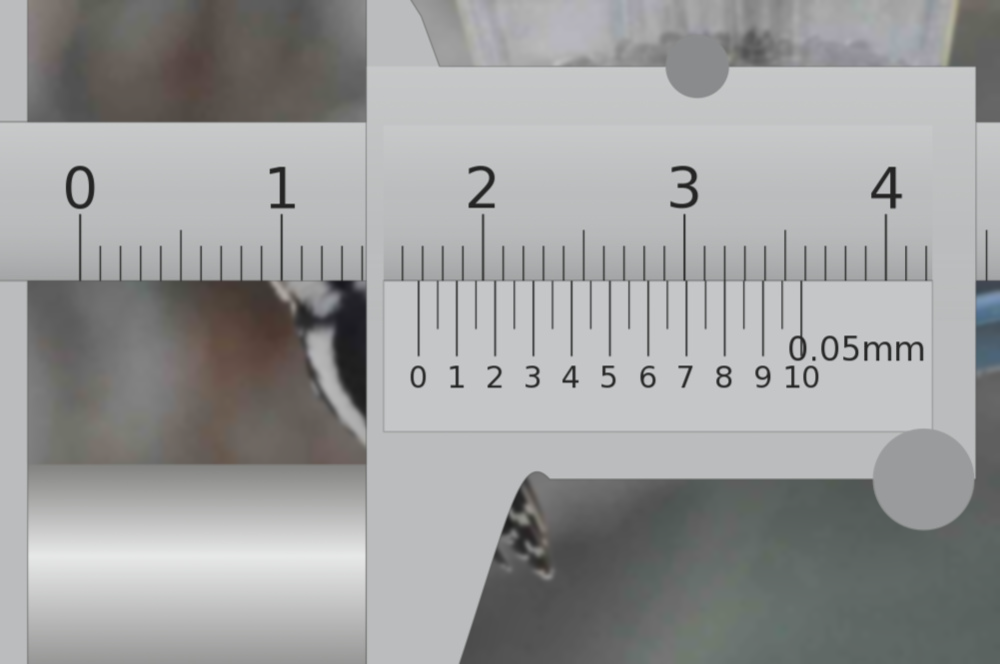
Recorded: 16.8 (mm)
